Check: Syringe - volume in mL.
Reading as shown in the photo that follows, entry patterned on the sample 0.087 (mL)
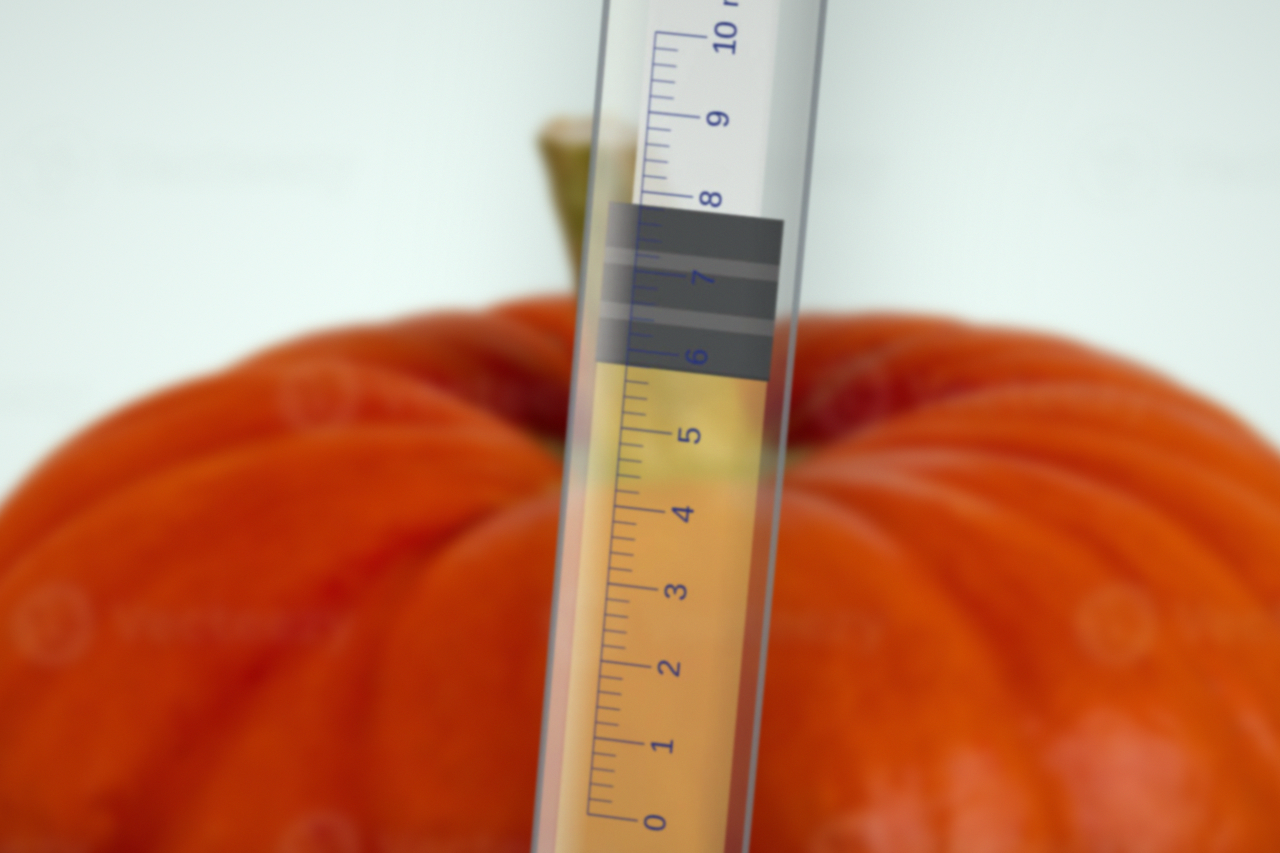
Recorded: 5.8 (mL)
